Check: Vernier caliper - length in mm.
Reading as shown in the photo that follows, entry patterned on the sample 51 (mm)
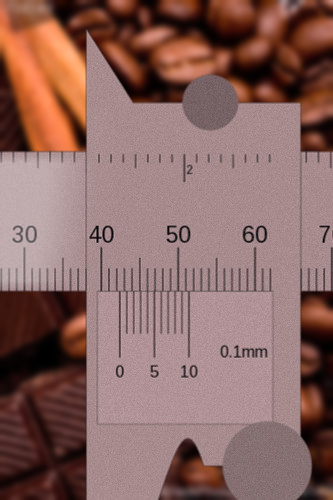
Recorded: 42.4 (mm)
